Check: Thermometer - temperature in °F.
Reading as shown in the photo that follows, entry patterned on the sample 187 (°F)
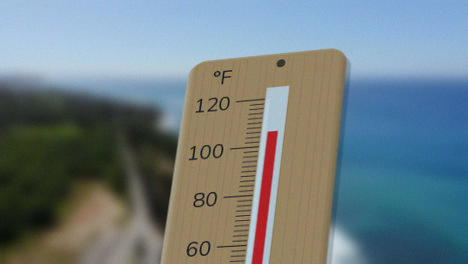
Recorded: 106 (°F)
